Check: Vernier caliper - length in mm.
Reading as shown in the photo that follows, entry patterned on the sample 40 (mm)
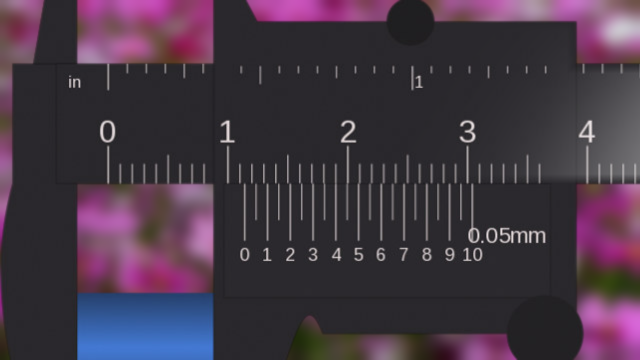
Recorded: 11.4 (mm)
